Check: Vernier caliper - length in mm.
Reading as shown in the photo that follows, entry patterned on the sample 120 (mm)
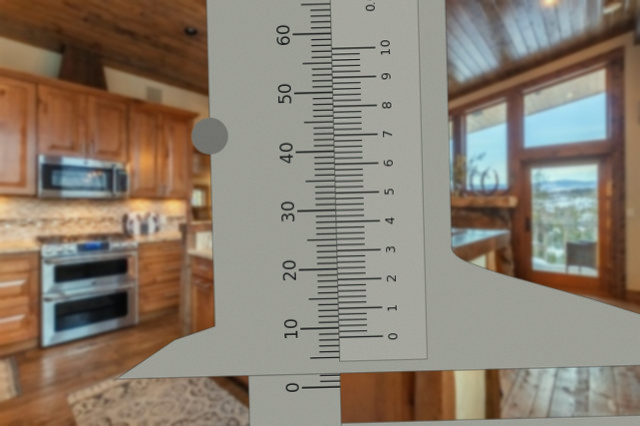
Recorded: 8.4 (mm)
